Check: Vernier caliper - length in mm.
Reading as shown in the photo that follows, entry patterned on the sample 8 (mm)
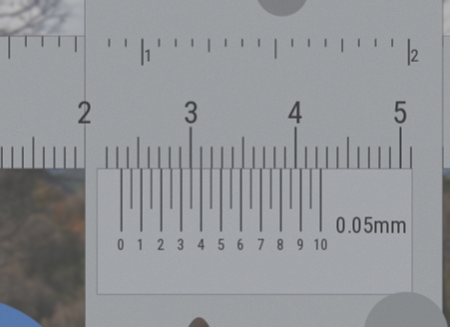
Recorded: 23.4 (mm)
